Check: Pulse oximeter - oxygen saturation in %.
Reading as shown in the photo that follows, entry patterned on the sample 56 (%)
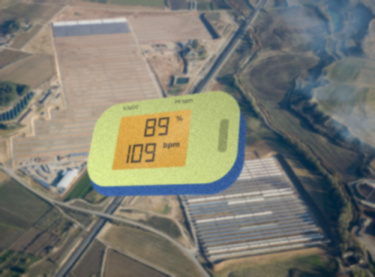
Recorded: 89 (%)
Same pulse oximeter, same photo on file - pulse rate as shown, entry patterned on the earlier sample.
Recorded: 109 (bpm)
